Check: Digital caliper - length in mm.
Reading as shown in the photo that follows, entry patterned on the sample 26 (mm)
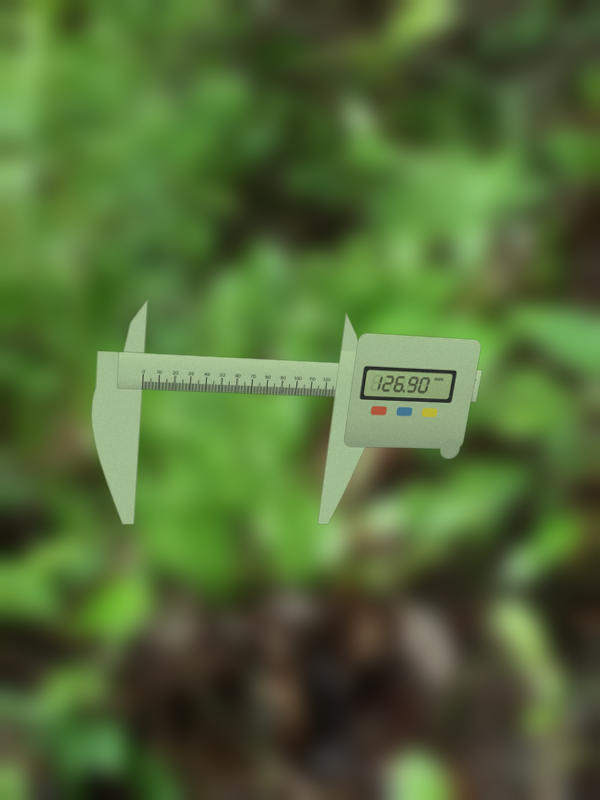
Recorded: 126.90 (mm)
